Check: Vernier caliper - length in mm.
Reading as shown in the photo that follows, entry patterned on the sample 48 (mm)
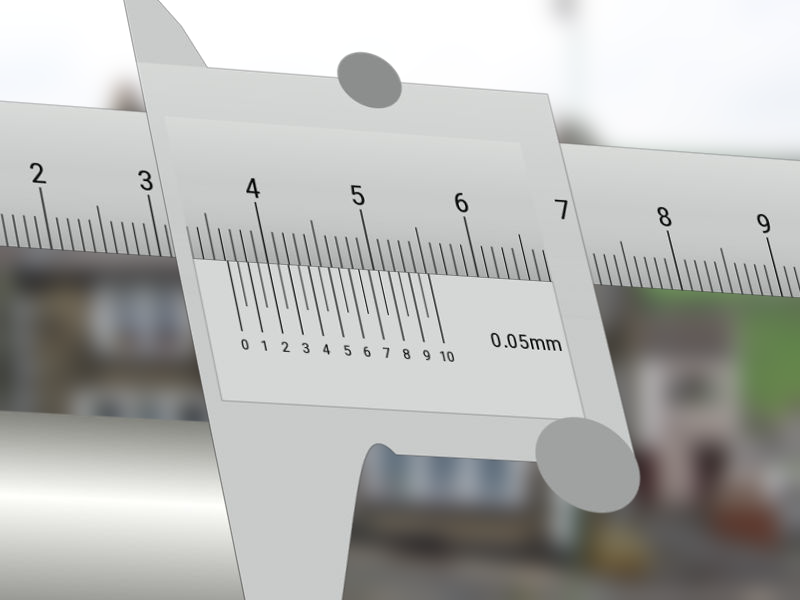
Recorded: 36.2 (mm)
